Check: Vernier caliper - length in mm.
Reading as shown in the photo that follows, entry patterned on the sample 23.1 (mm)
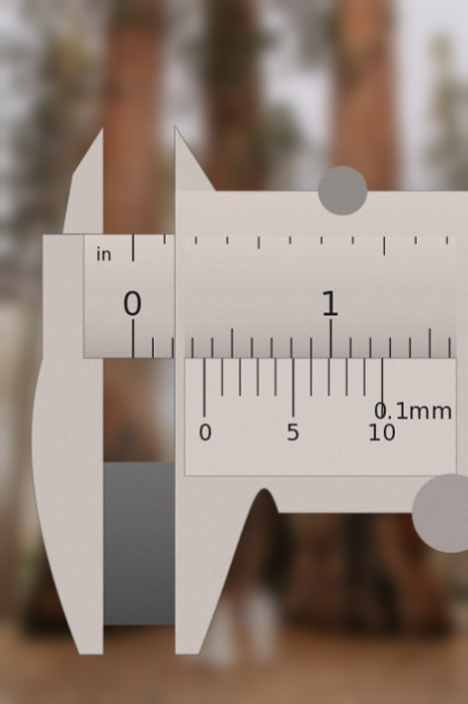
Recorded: 3.6 (mm)
